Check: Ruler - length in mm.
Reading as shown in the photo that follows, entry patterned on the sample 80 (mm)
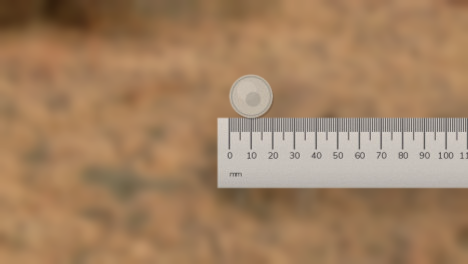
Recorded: 20 (mm)
